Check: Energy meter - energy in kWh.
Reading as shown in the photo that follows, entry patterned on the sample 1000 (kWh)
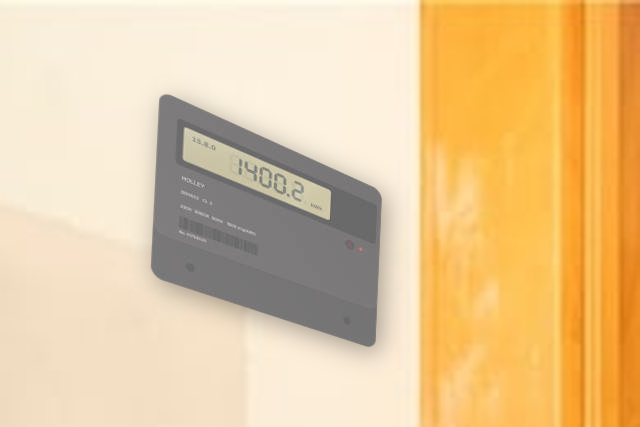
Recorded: 1400.2 (kWh)
